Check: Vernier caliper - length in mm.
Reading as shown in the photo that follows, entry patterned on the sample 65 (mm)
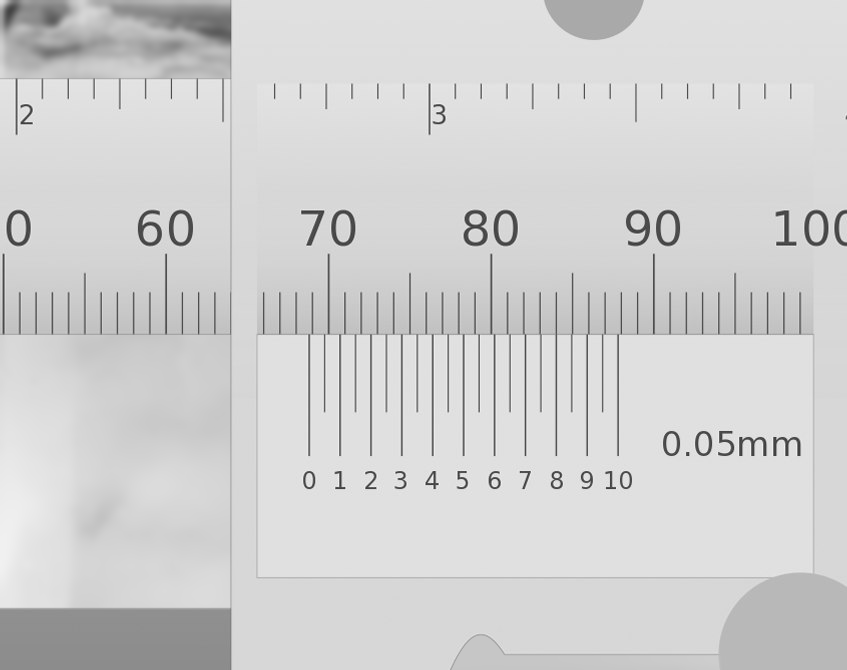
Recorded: 68.8 (mm)
